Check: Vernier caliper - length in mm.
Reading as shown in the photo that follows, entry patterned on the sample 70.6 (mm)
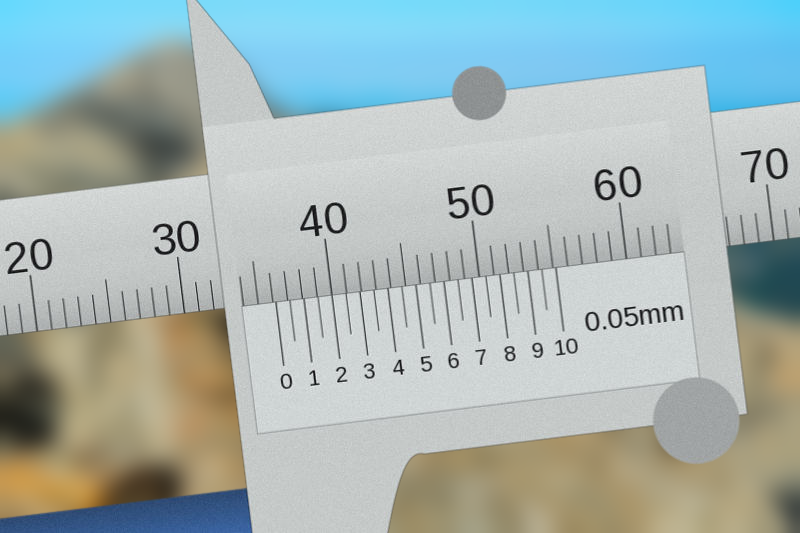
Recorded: 36.2 (mm)
